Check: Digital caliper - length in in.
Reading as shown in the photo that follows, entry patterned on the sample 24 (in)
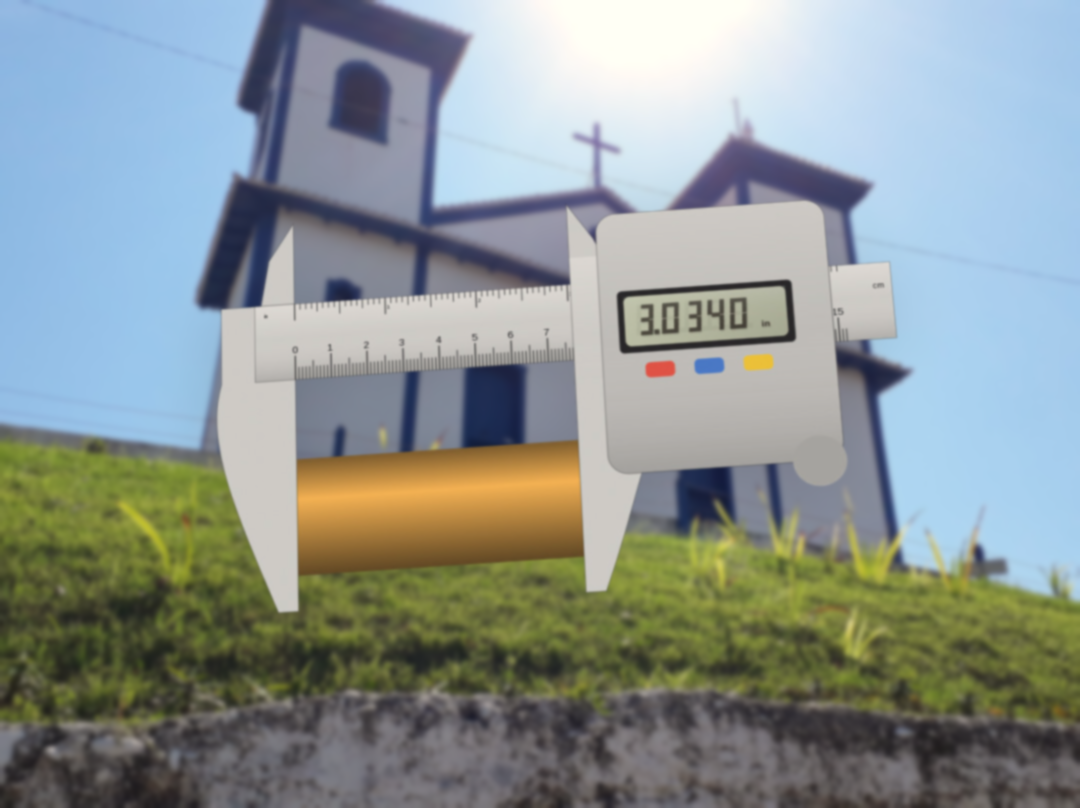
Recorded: 3.0340 (in)
